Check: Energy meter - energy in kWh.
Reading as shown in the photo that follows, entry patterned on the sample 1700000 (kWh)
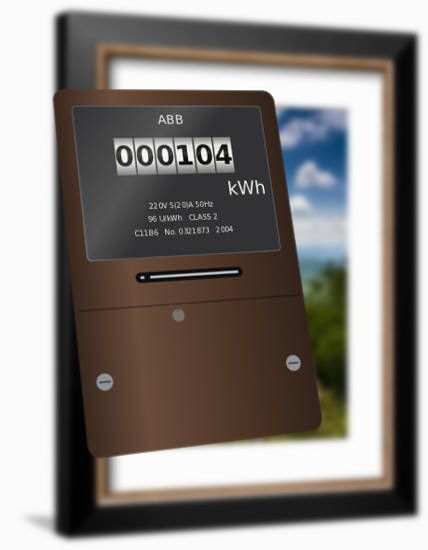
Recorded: 104 (kWh)
